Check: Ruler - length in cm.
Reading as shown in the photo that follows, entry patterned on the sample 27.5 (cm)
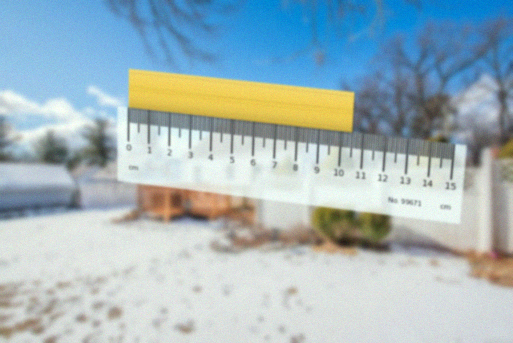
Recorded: 10.5 (cm)
